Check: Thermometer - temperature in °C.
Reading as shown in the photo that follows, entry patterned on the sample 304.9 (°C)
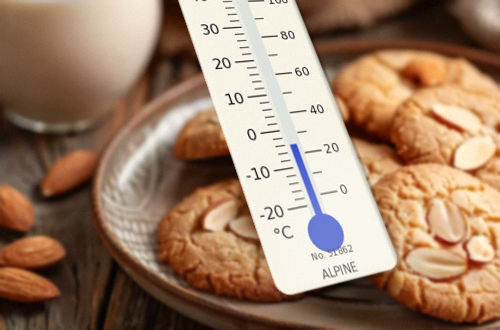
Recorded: -4 (°C)
